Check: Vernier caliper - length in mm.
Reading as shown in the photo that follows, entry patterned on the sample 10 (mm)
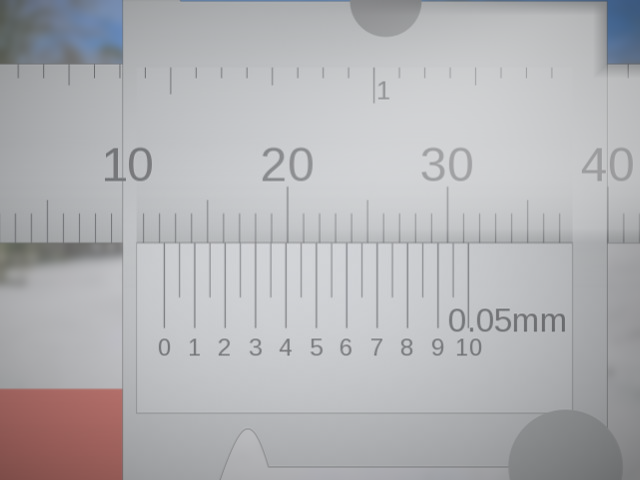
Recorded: 12.3 (mm)
